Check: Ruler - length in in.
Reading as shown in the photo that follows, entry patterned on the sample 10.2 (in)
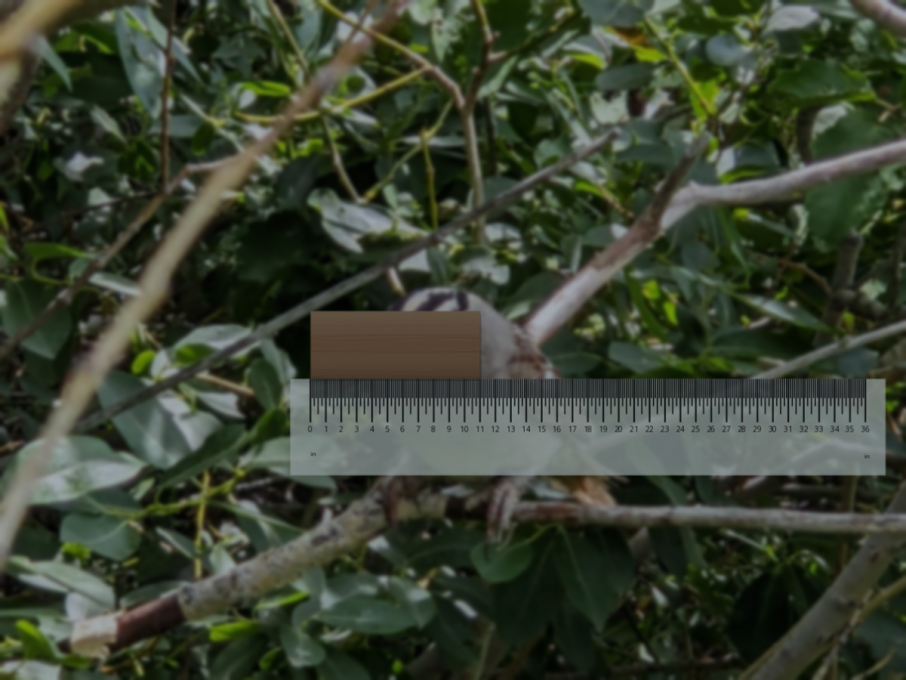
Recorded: 11 (in)
